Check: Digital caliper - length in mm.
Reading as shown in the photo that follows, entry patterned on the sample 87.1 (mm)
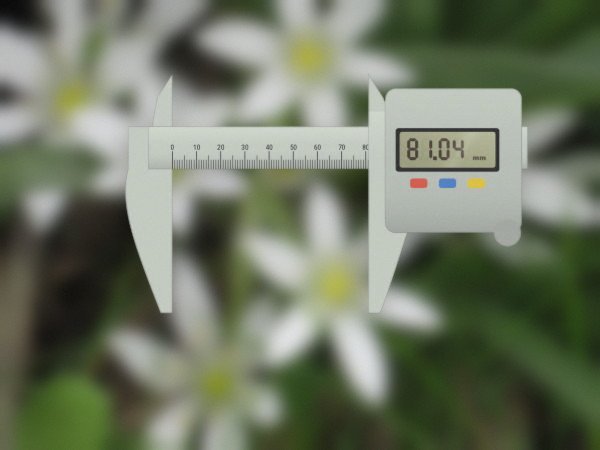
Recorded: 81.04 (mm)
